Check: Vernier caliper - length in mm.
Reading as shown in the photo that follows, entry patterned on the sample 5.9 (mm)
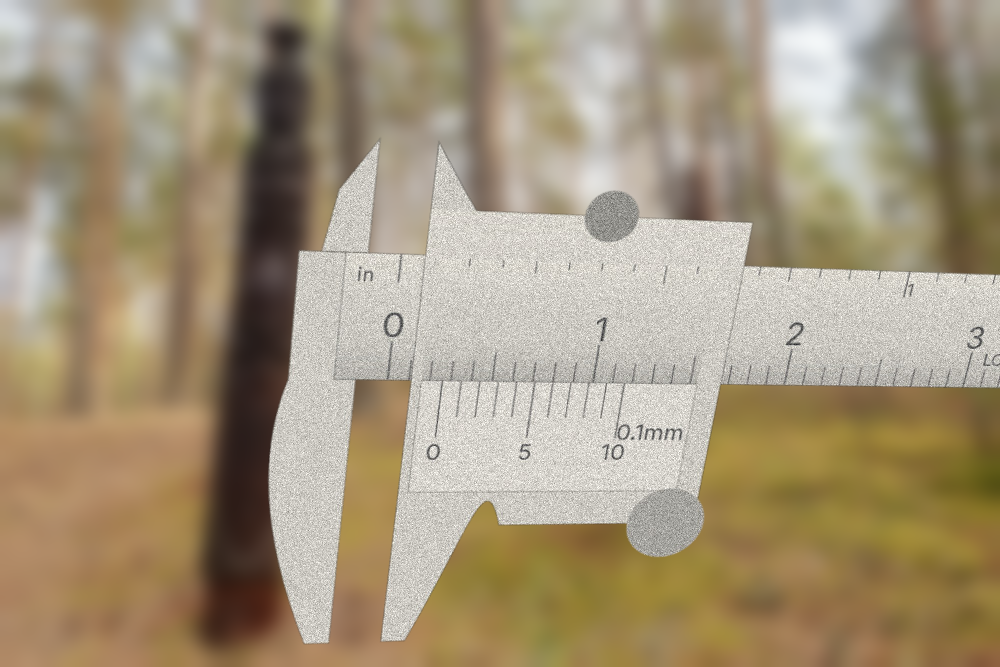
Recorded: 2.6 (mm)
